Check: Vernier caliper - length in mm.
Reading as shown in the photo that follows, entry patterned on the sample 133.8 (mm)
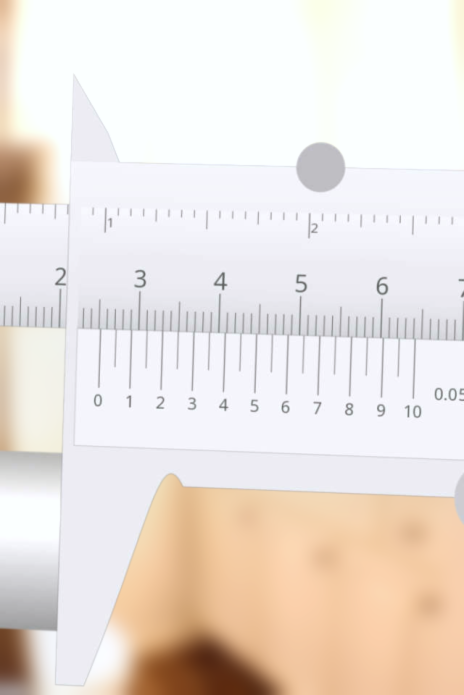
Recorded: 25.2 (mm)
